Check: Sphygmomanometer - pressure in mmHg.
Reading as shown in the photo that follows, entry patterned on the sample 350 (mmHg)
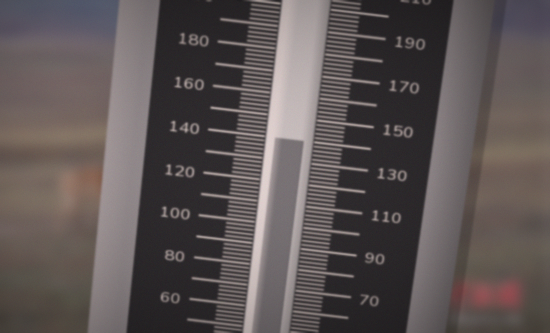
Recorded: 140 (mmHg)
